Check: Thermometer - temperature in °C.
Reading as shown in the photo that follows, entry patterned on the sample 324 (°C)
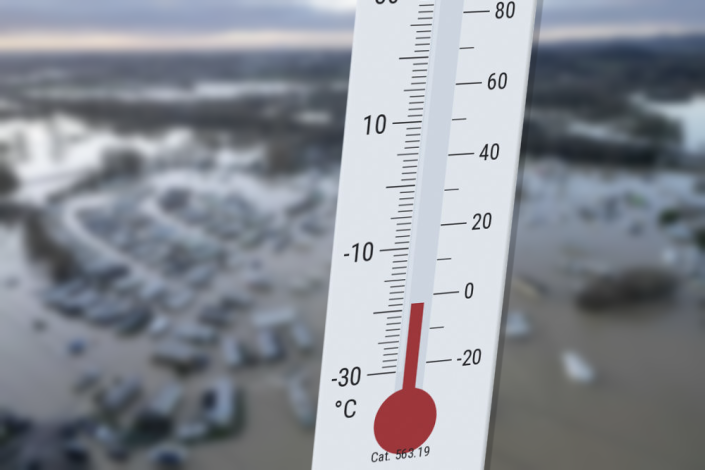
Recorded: -19 (°C)
